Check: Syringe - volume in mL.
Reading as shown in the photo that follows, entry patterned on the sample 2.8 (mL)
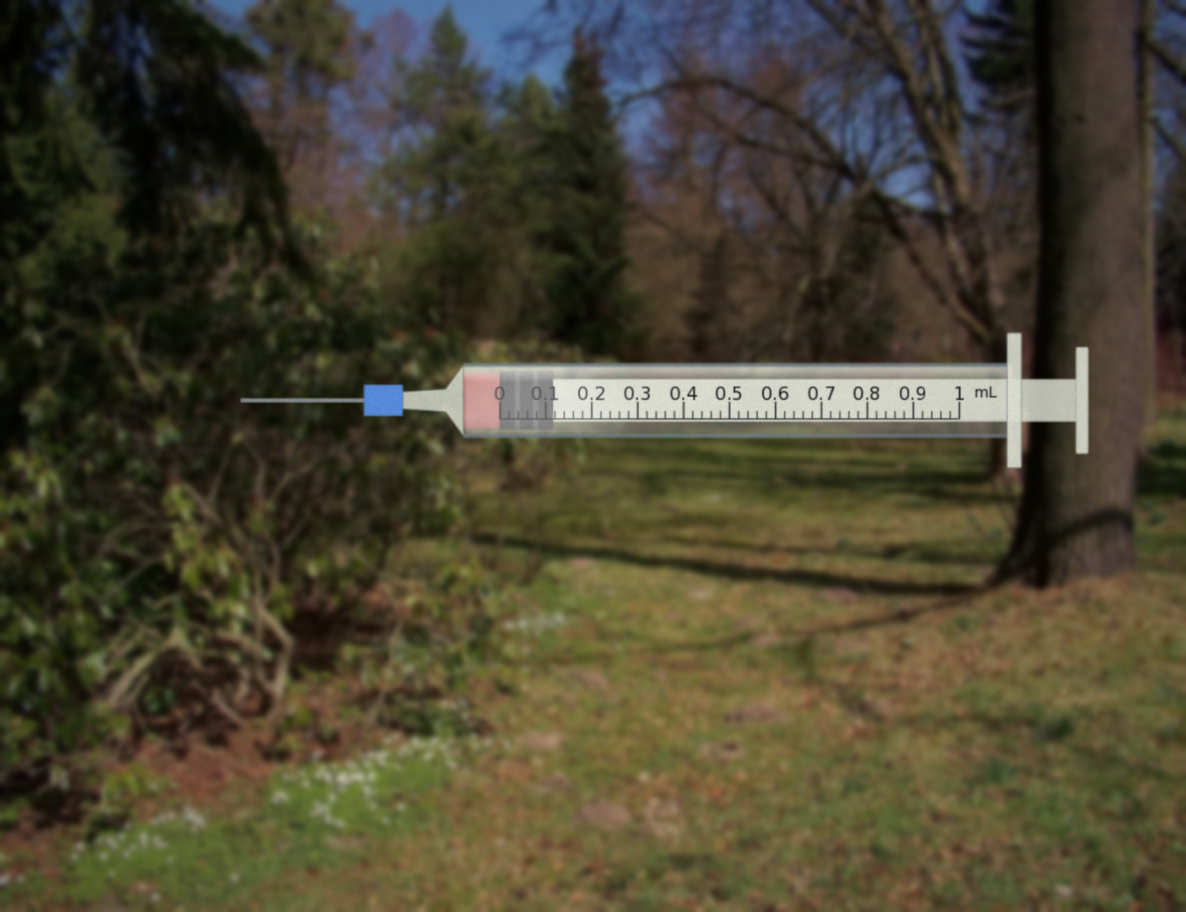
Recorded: 0 (mL)
